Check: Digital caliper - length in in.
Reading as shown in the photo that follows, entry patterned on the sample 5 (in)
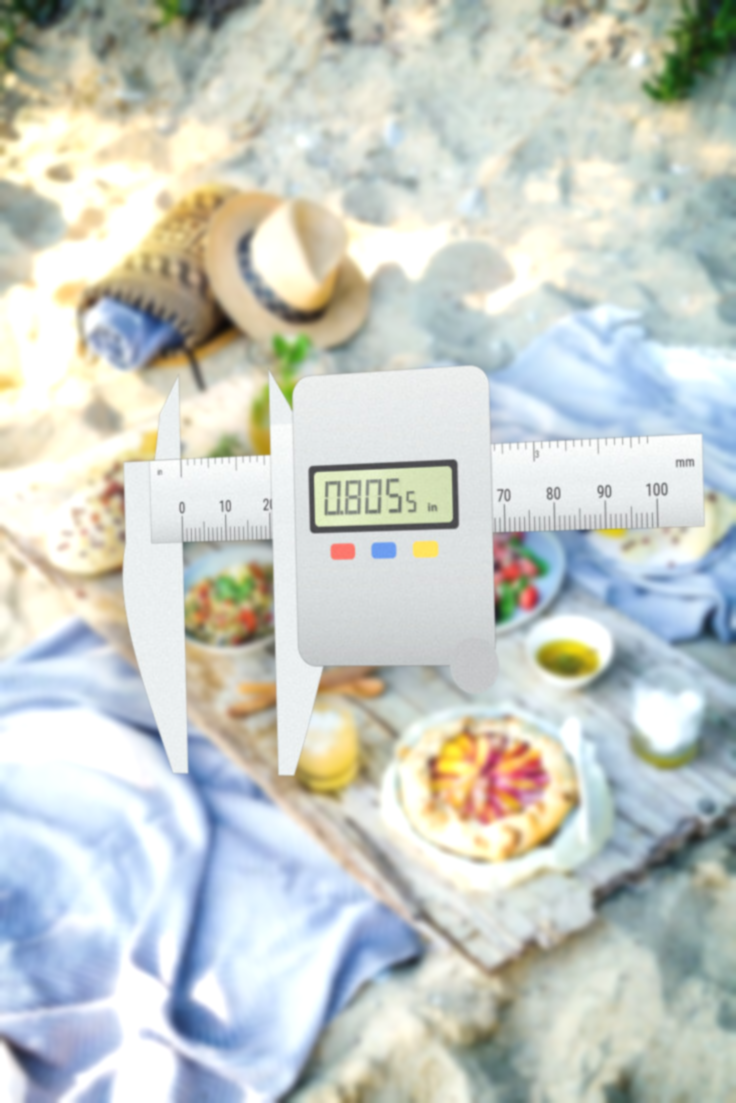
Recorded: 0.8055 (in)
